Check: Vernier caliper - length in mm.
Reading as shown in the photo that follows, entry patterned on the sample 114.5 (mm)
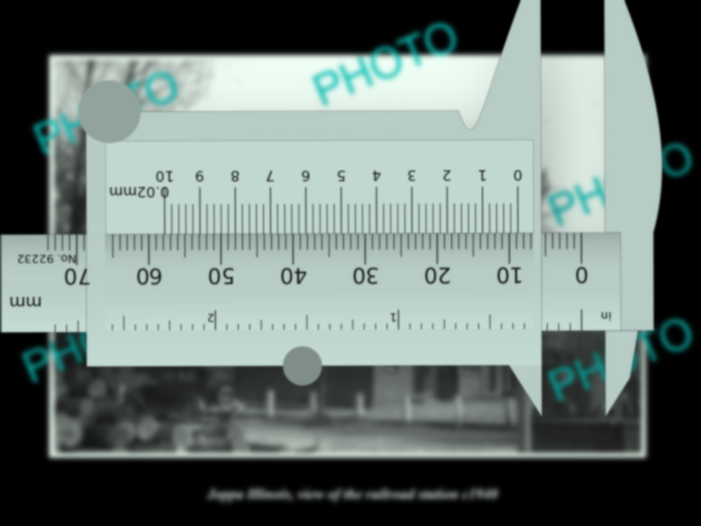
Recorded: 8.8 (mm)
